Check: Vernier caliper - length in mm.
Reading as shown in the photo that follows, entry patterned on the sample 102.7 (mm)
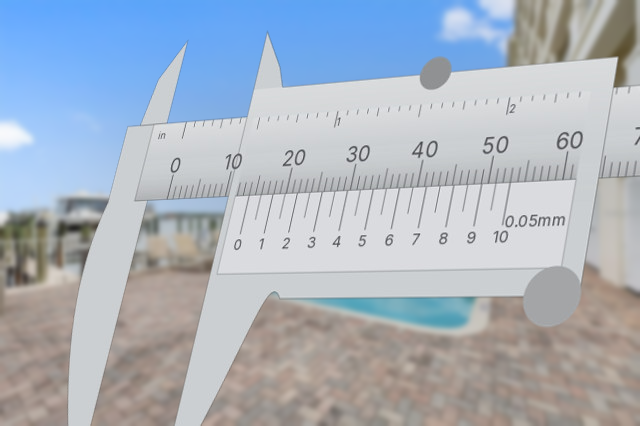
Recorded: 14.0 (mm)
